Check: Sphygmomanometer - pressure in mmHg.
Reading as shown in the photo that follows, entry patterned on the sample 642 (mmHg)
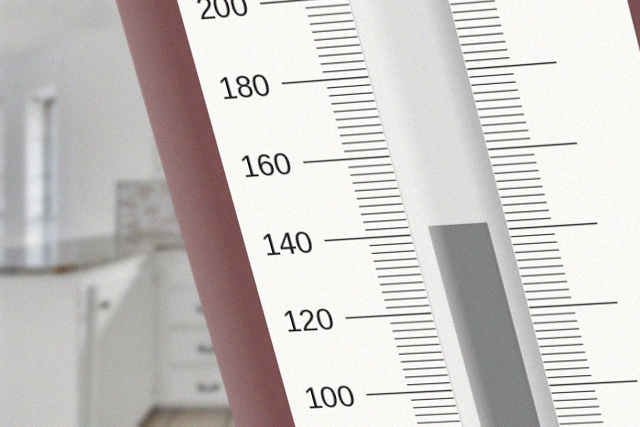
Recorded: 142 (mmHg)
